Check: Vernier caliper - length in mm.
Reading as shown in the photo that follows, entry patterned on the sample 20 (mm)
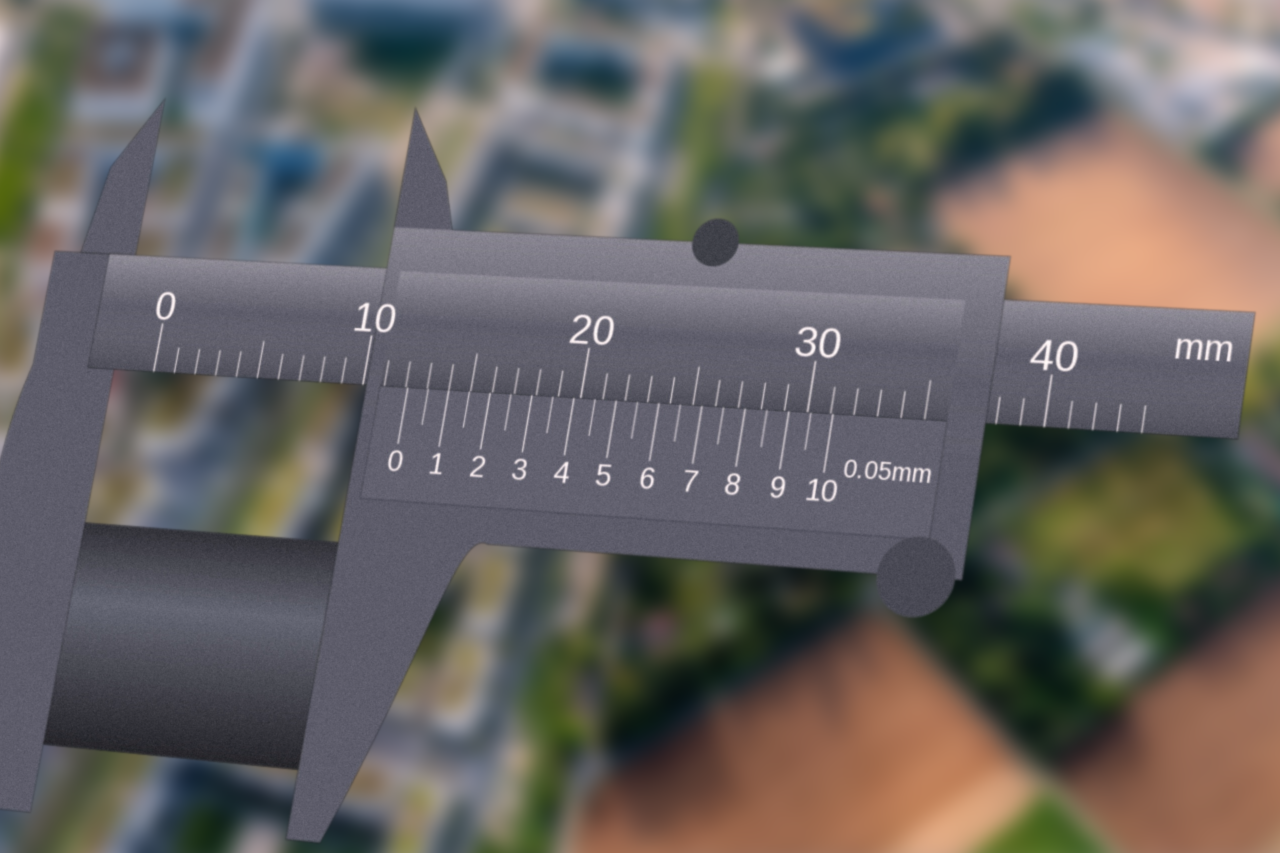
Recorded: 12.1 (mm)
